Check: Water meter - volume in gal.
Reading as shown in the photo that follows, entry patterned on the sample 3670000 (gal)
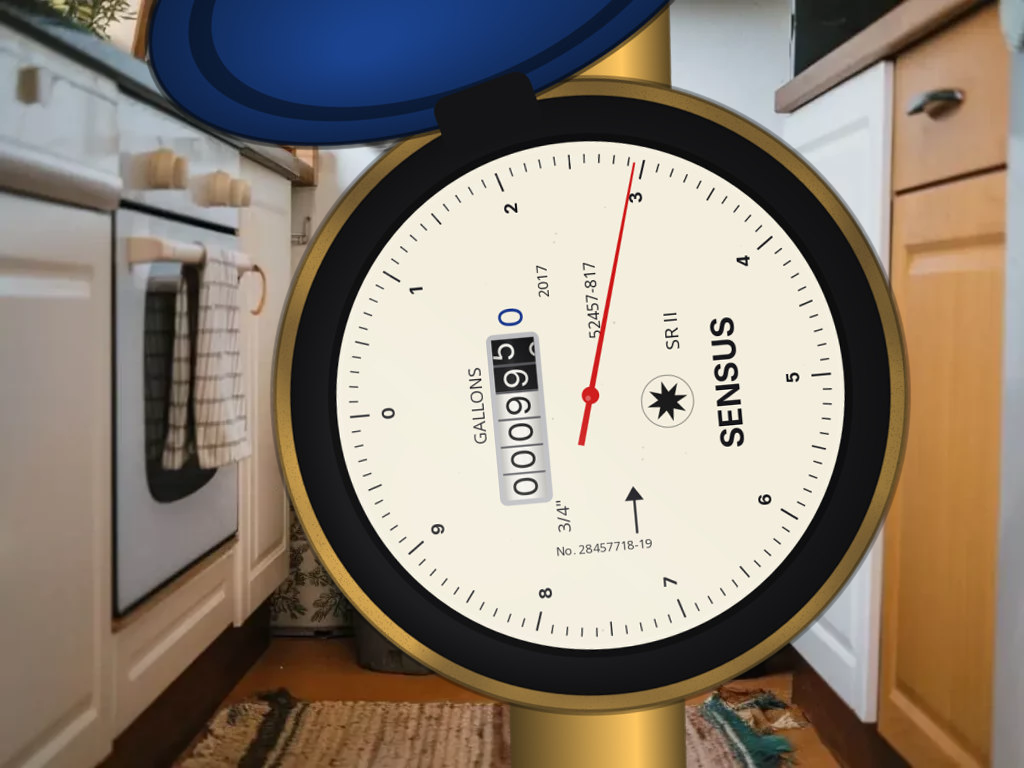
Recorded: 9952.9 (gal)
